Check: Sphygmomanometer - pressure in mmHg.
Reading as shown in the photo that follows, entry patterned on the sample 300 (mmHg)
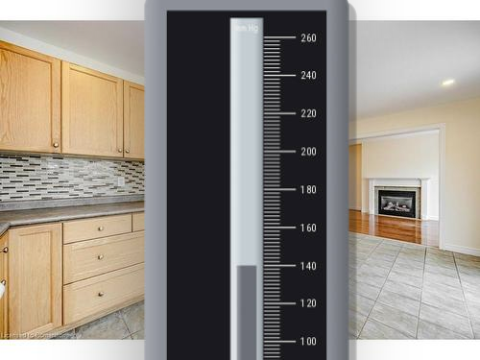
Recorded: 140 (mmHg)
